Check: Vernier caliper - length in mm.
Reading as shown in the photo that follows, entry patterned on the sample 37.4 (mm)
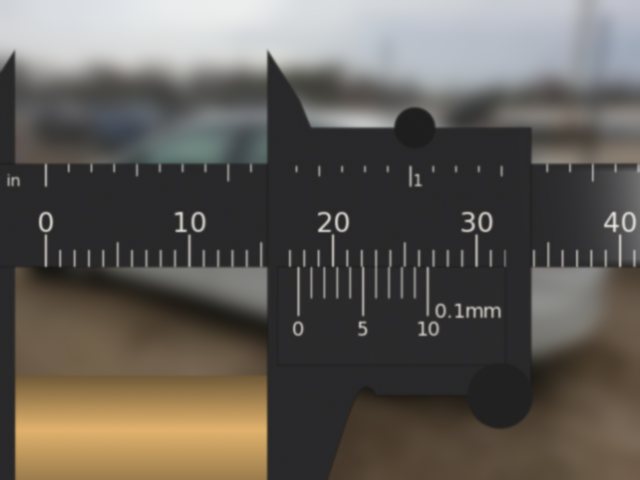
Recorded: 17.6 (mm)
